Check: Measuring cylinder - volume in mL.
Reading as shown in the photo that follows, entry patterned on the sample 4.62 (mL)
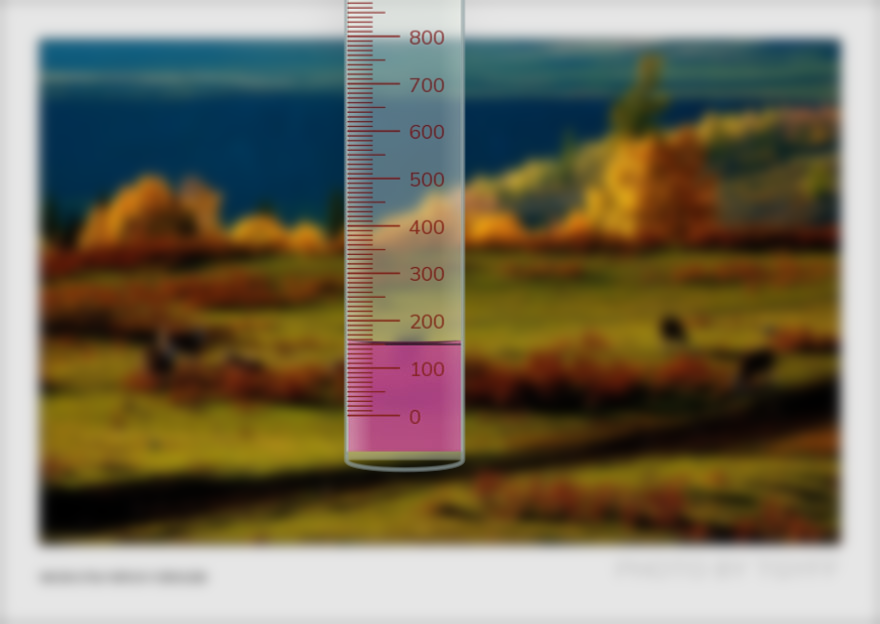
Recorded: 150 (mL)
